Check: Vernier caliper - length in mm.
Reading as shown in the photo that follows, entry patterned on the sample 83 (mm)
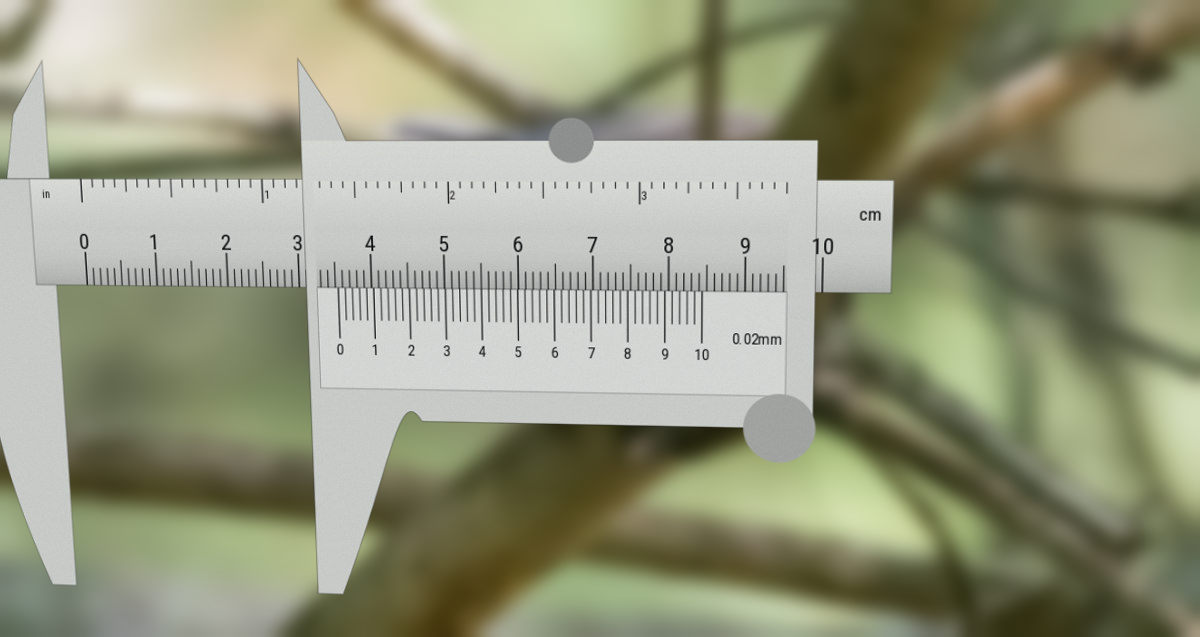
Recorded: 35.4 (mm)
